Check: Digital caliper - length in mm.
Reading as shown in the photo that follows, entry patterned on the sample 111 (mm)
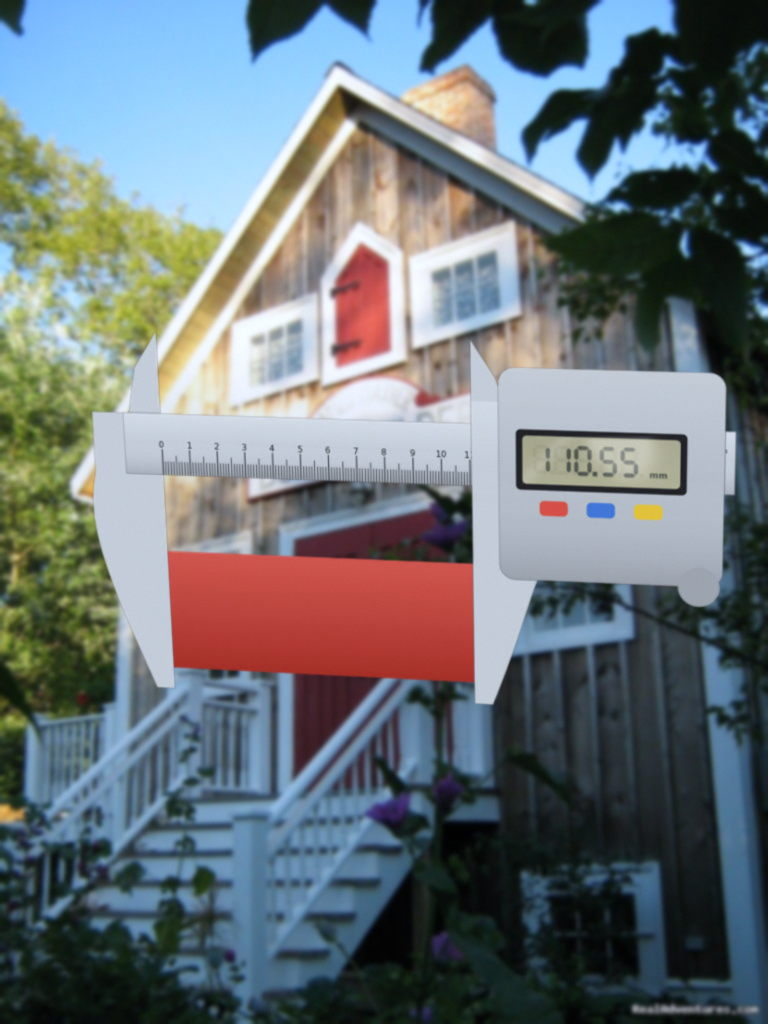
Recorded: 110.55 (mm)
